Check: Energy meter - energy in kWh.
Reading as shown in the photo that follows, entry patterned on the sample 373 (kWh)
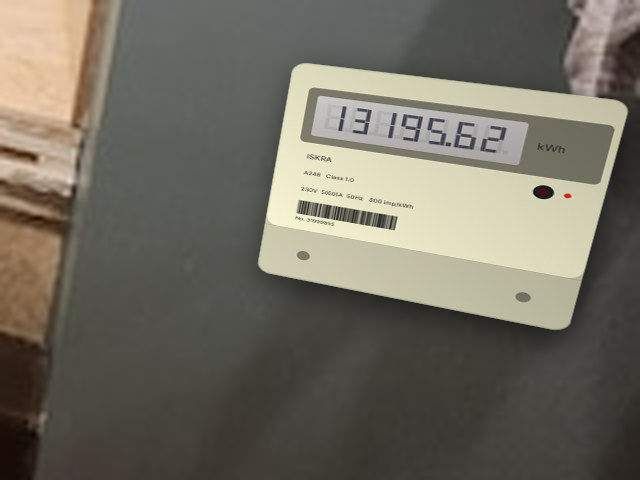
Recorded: 13195.62 (kWh)
